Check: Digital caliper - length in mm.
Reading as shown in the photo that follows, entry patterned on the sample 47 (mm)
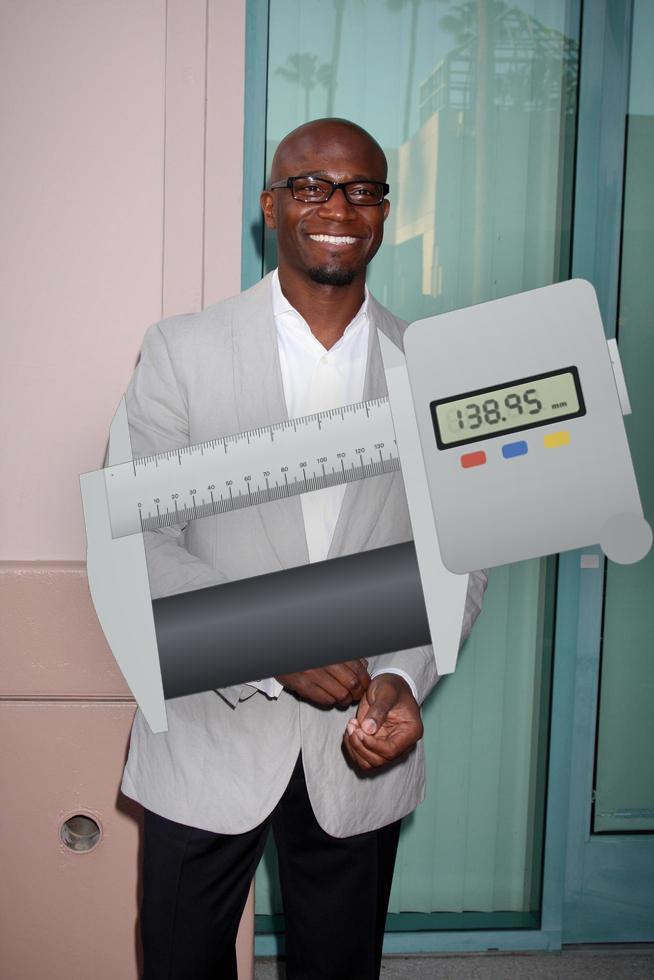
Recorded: 138.95 (mm)
